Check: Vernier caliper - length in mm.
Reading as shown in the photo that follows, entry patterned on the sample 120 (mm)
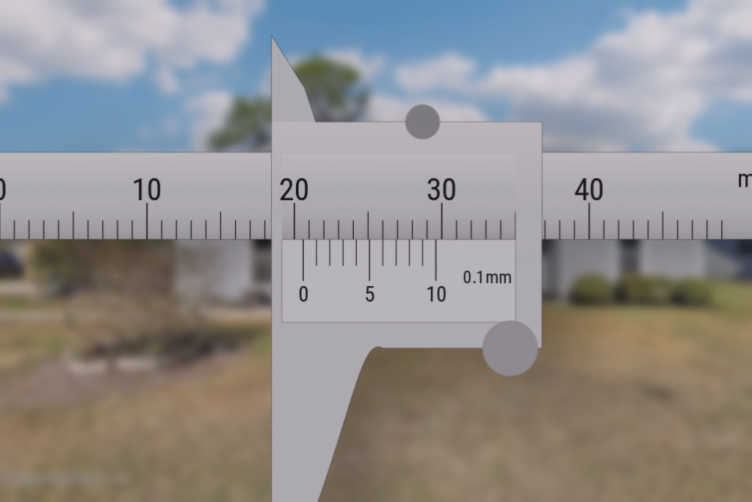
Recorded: 20.6 (mm)
